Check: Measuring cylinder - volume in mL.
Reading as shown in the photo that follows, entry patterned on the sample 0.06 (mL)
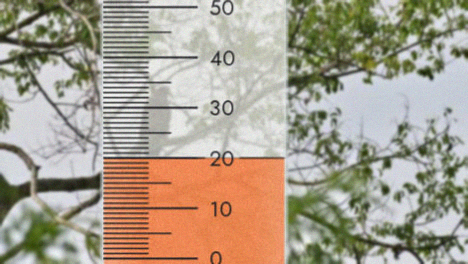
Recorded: 20 (mL)
